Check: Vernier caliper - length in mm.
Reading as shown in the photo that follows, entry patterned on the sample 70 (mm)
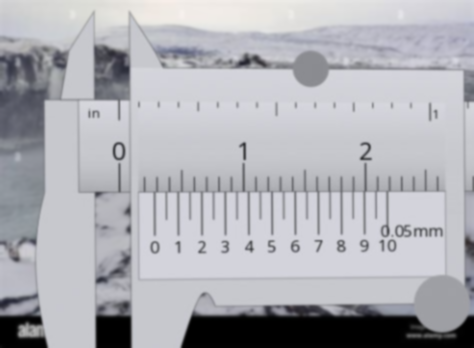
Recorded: 2.8 (mm)
